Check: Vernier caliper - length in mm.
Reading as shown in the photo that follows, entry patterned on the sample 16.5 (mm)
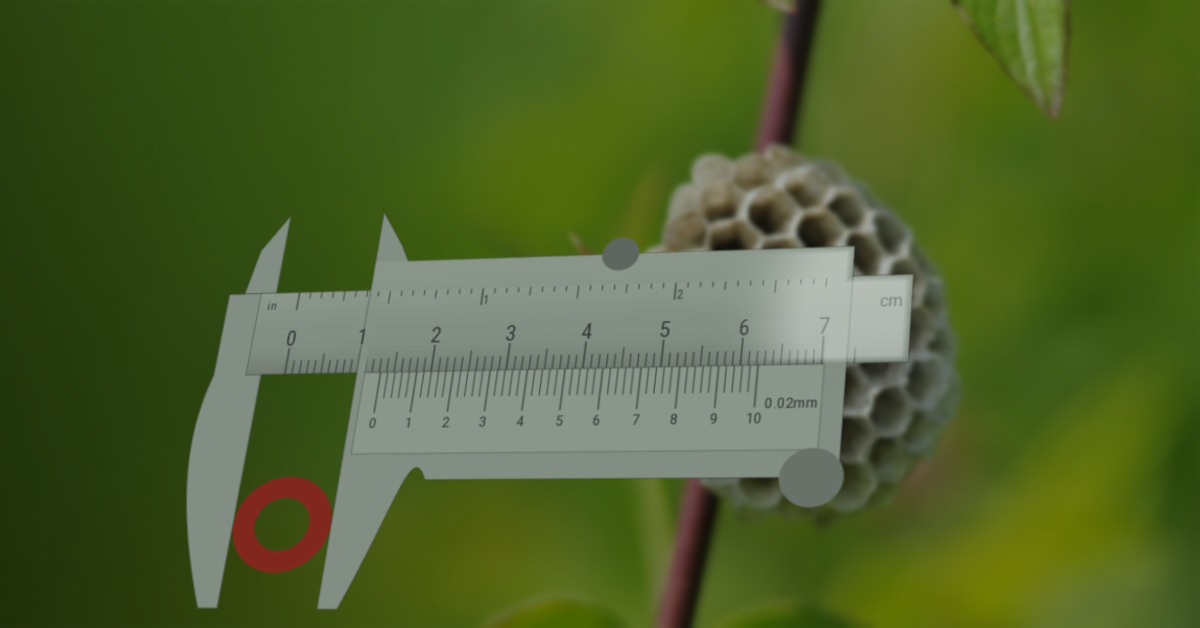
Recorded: 13.2 (mm)
